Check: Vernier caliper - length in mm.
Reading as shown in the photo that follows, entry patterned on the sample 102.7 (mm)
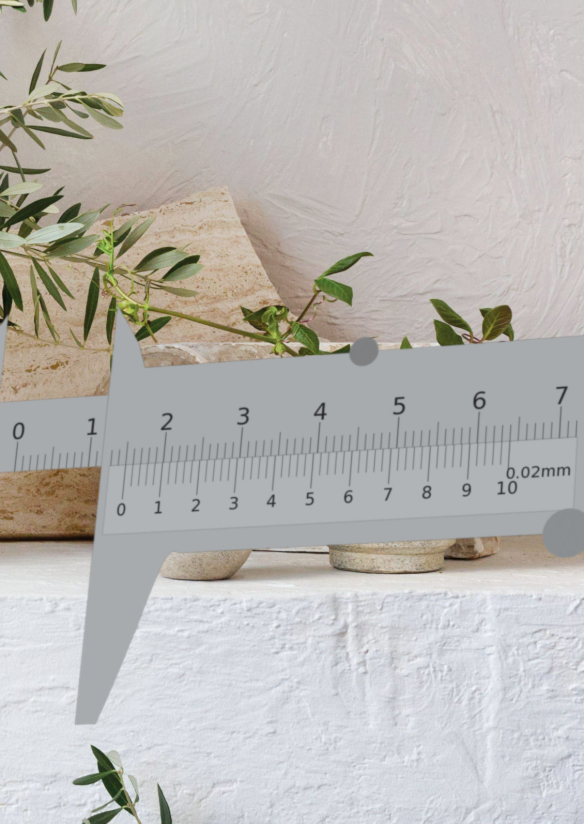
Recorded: 15.0 (mm)
